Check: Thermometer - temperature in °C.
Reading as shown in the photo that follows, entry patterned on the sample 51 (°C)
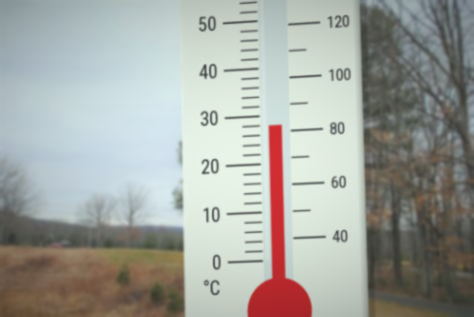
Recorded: 28 (°C)
